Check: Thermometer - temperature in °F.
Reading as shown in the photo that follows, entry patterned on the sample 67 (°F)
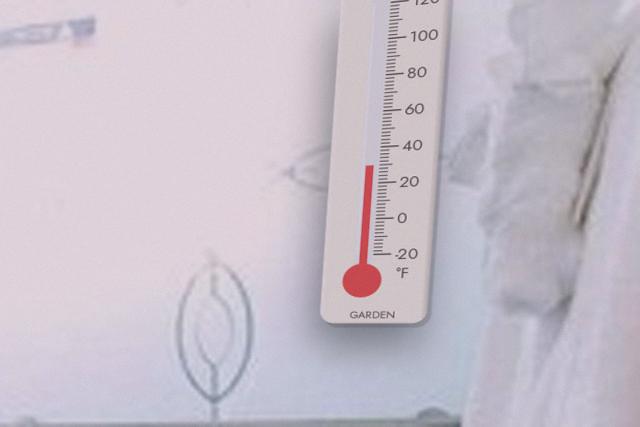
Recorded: 30 (°F)
